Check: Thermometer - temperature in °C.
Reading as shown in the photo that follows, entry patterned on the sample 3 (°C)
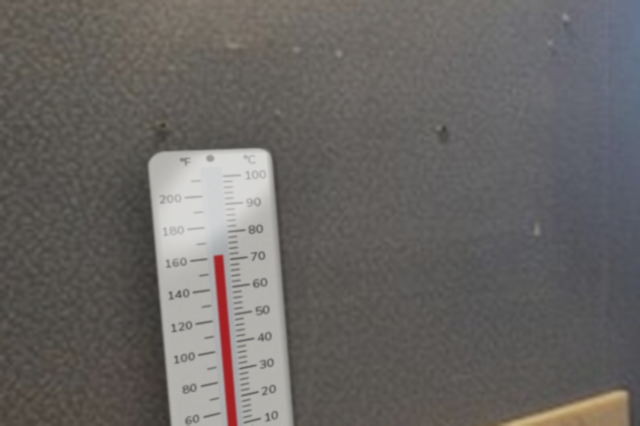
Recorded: 72 (°C)
